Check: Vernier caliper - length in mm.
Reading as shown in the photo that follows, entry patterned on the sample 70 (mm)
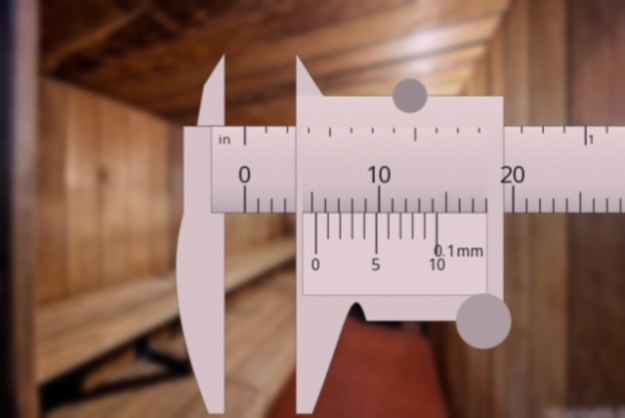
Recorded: 5.3 (mm)
